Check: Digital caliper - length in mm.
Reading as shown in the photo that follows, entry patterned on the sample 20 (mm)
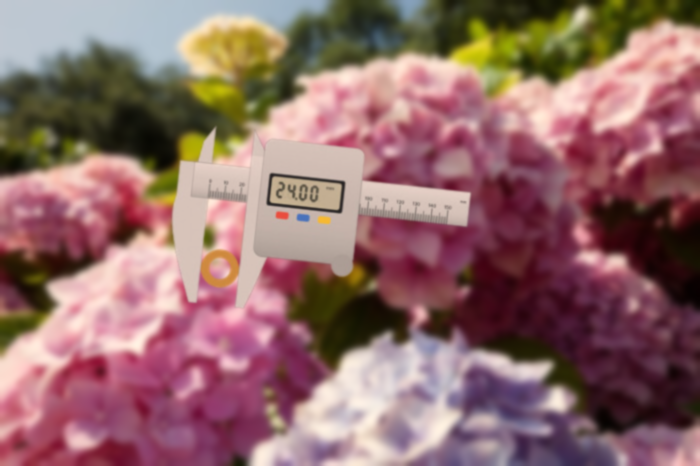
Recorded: 24.00 (mm)
